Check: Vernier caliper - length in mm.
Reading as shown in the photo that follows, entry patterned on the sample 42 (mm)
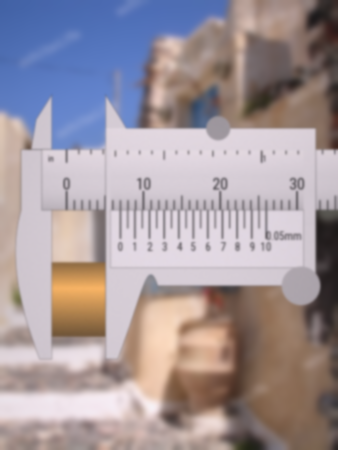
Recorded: 7.0 (mm)
